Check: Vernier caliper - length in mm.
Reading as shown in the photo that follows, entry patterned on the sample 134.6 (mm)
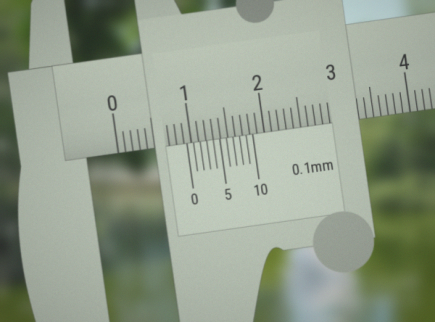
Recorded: 9.4 (mm)
